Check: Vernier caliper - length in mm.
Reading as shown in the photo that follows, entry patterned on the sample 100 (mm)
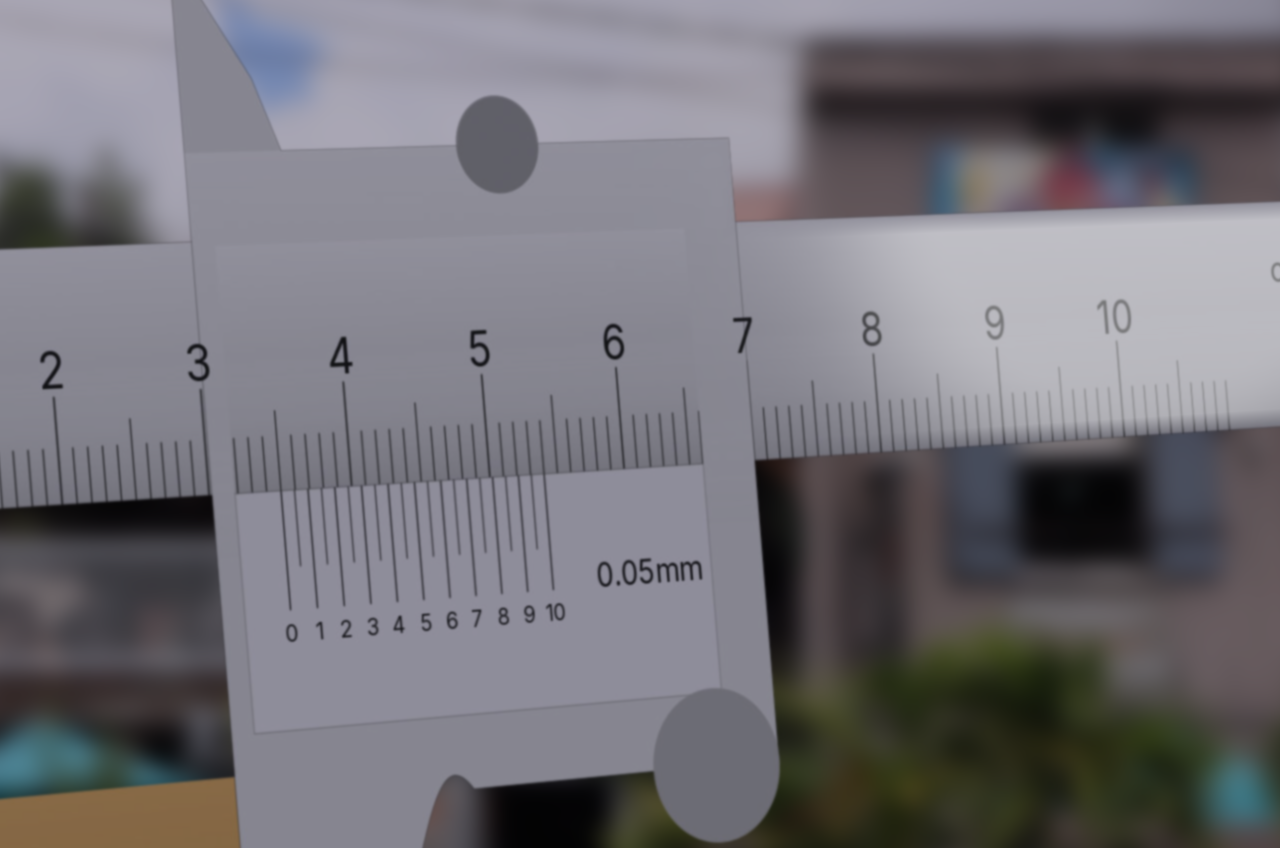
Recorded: 35.0 (mm)
